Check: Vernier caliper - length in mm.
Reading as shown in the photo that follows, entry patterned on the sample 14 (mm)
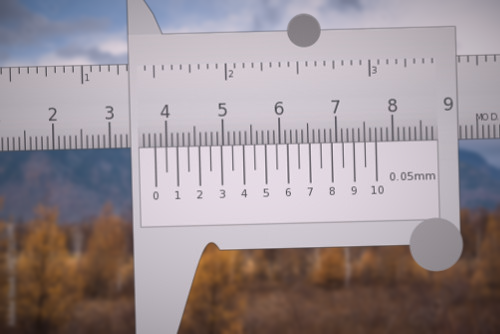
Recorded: 38.0 (mm)
